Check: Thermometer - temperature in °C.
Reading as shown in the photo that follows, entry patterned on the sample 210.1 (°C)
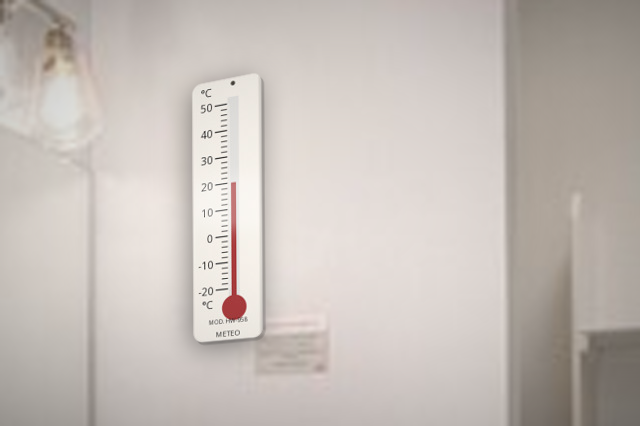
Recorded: 20 (°C)
